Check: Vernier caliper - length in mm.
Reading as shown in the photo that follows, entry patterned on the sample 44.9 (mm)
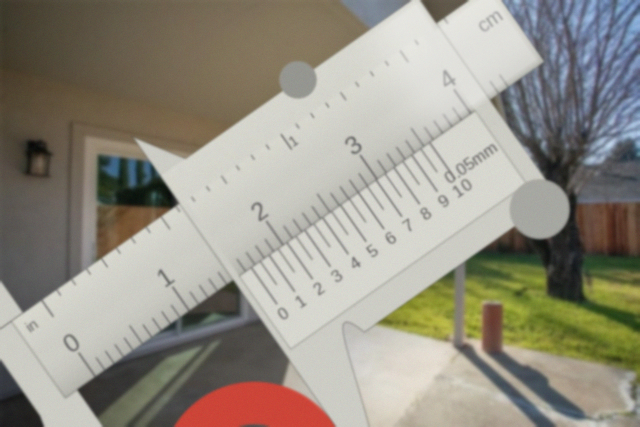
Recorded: 16.6 (mm)
